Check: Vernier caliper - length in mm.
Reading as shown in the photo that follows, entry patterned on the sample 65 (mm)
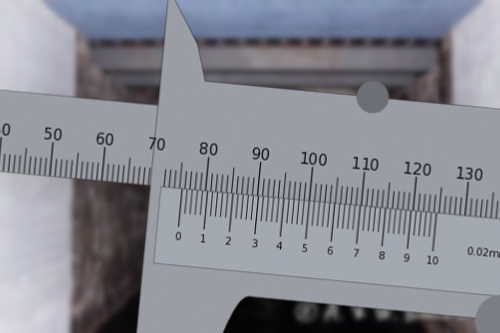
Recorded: 75.5 (mm)
